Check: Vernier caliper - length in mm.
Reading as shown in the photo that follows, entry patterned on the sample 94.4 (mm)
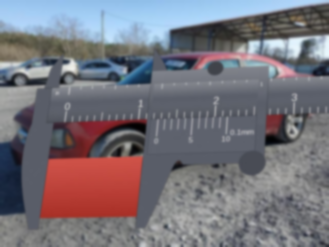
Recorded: 12.6 (mm)
